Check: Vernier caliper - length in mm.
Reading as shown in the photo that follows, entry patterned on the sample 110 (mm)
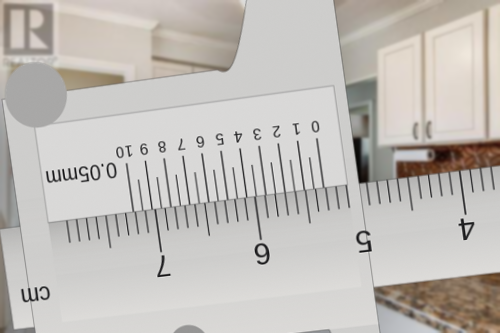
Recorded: 53.2 (mm)
